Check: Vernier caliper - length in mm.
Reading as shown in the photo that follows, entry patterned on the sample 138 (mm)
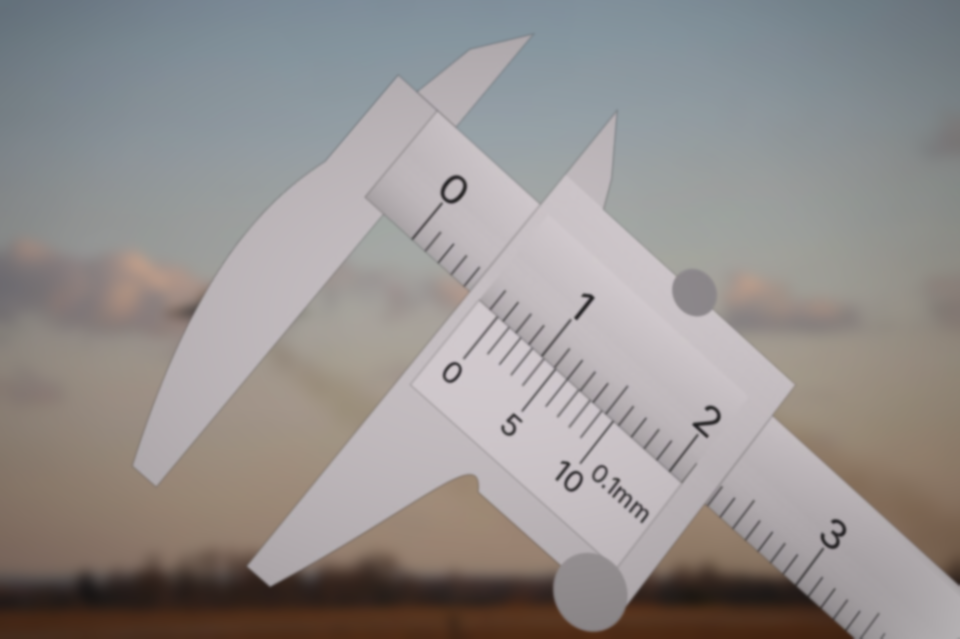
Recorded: 6.6 (mm)
